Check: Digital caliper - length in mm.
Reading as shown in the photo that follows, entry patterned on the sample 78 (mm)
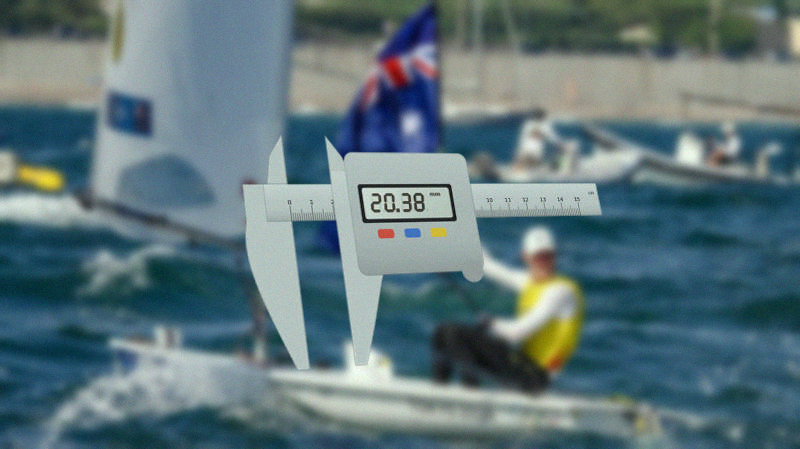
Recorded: 20.38 (mm)
